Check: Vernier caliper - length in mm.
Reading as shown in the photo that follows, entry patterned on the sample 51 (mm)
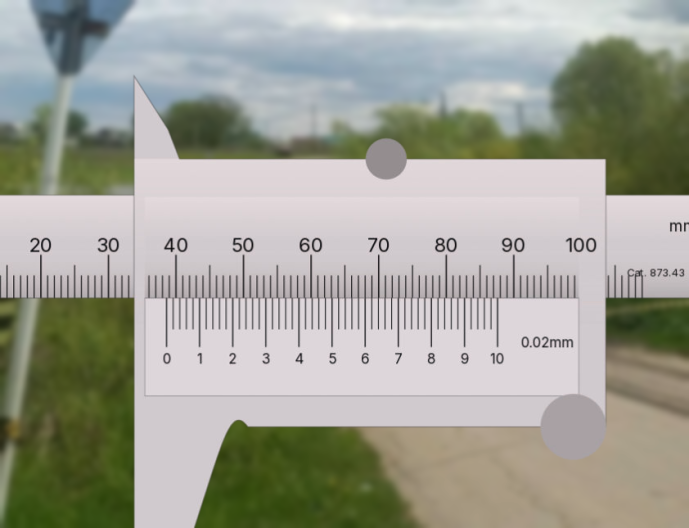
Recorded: 38.6 (mm)
